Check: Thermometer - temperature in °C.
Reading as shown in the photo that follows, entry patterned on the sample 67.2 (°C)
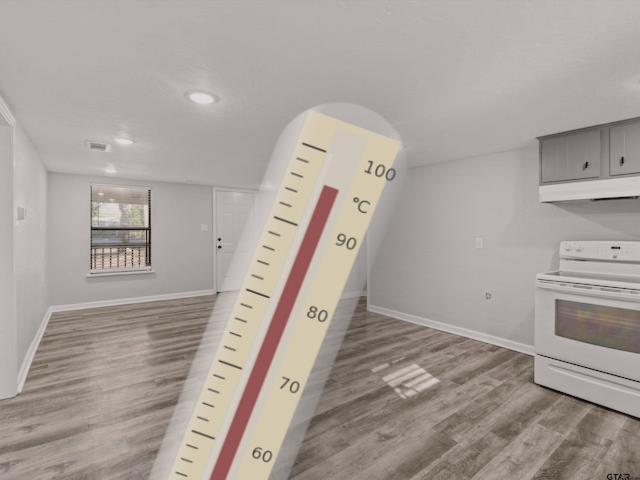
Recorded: 96 (°C)
